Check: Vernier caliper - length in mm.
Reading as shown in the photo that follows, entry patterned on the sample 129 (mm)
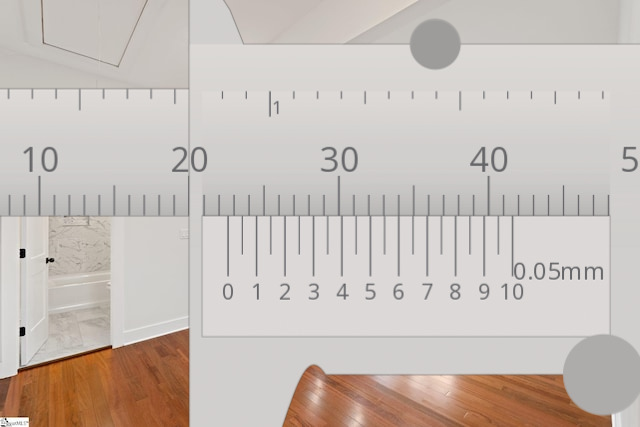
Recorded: 22.6 (mm)
